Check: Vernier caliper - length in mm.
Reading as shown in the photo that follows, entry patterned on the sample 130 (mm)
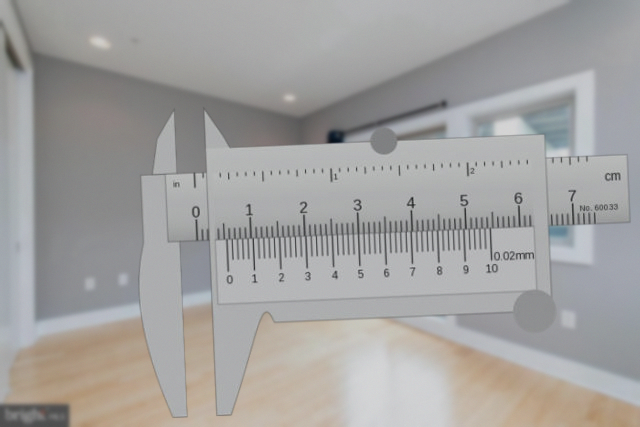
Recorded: 5.5 (mm)
